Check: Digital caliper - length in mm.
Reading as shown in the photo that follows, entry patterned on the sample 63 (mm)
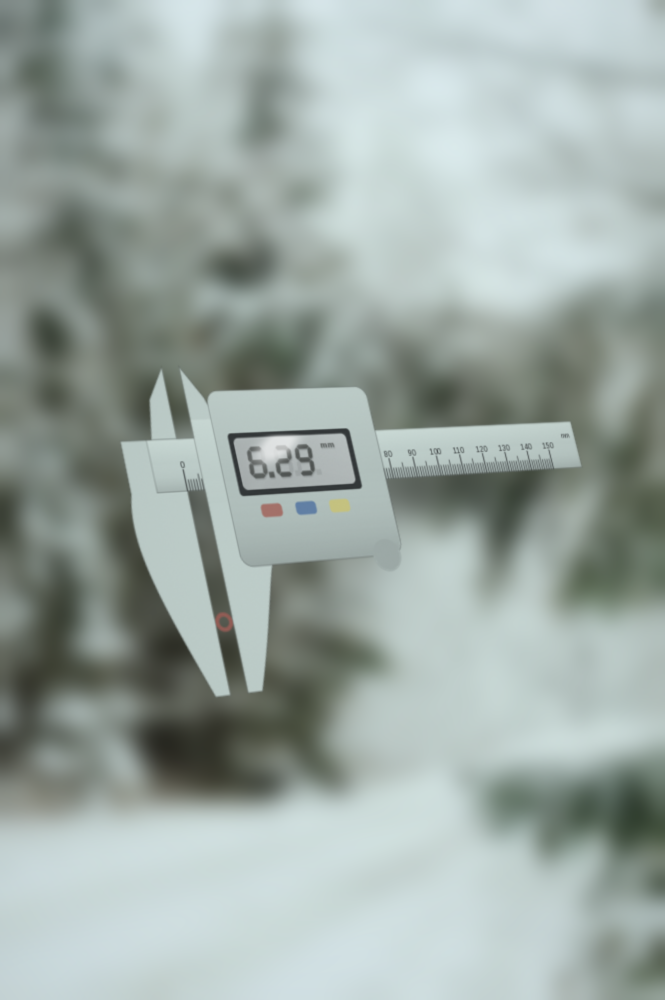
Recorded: 6.29 (mm)
